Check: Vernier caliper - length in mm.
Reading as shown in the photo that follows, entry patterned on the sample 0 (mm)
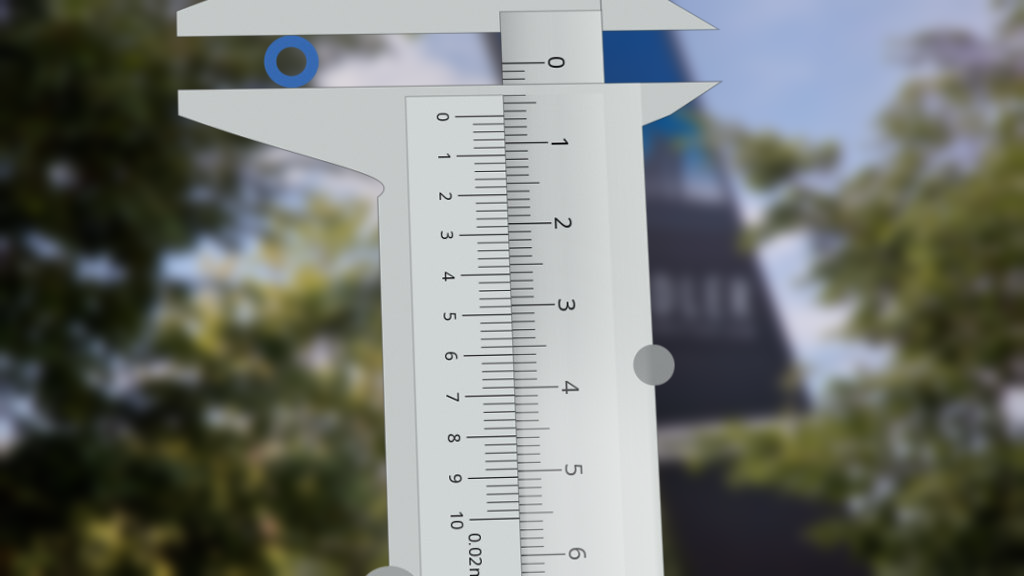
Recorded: 6.6 (mm)
